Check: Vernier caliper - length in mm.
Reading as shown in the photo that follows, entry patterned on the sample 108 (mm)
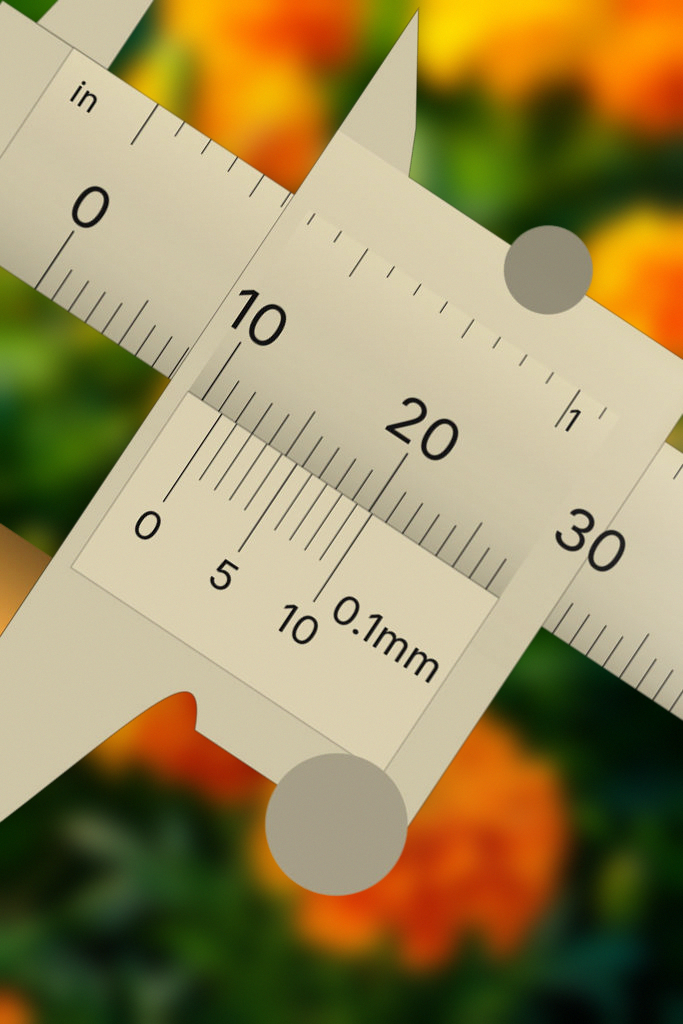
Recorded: 11.2 (mm)
